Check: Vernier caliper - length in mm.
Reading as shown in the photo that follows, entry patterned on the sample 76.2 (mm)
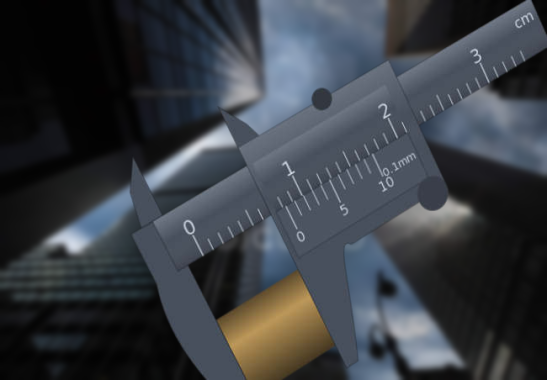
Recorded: 8.3 (mm)
